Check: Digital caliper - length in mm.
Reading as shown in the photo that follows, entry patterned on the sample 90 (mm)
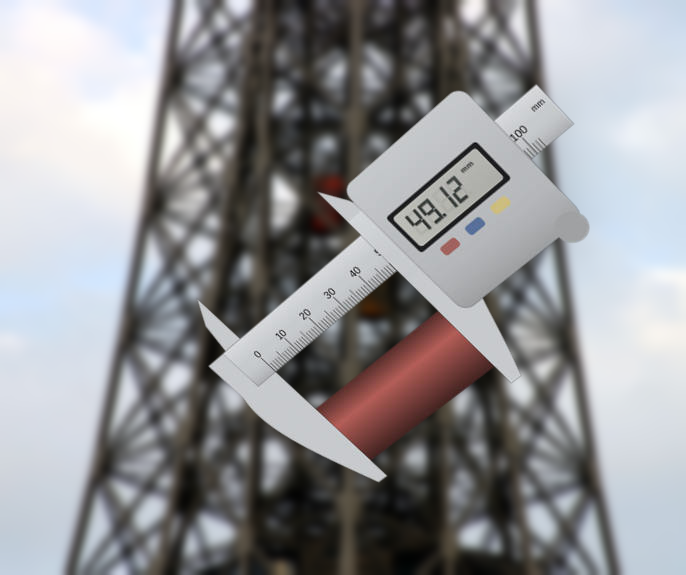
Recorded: 49.12 (mm)
